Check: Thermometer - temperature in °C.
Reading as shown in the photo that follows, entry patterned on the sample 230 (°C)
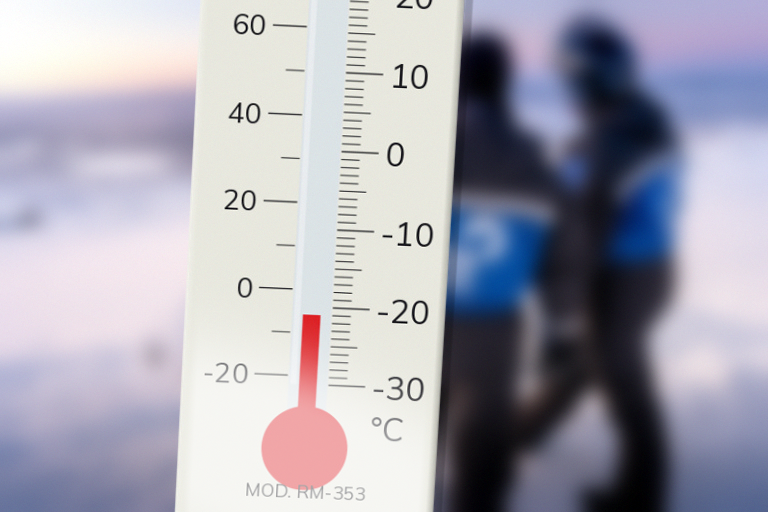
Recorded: -21 (°C)
